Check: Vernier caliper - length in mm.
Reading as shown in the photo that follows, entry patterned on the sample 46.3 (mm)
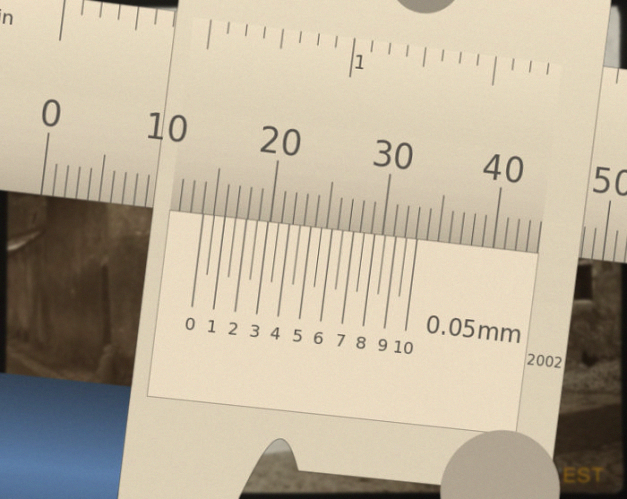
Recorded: 14.1 (mm)
